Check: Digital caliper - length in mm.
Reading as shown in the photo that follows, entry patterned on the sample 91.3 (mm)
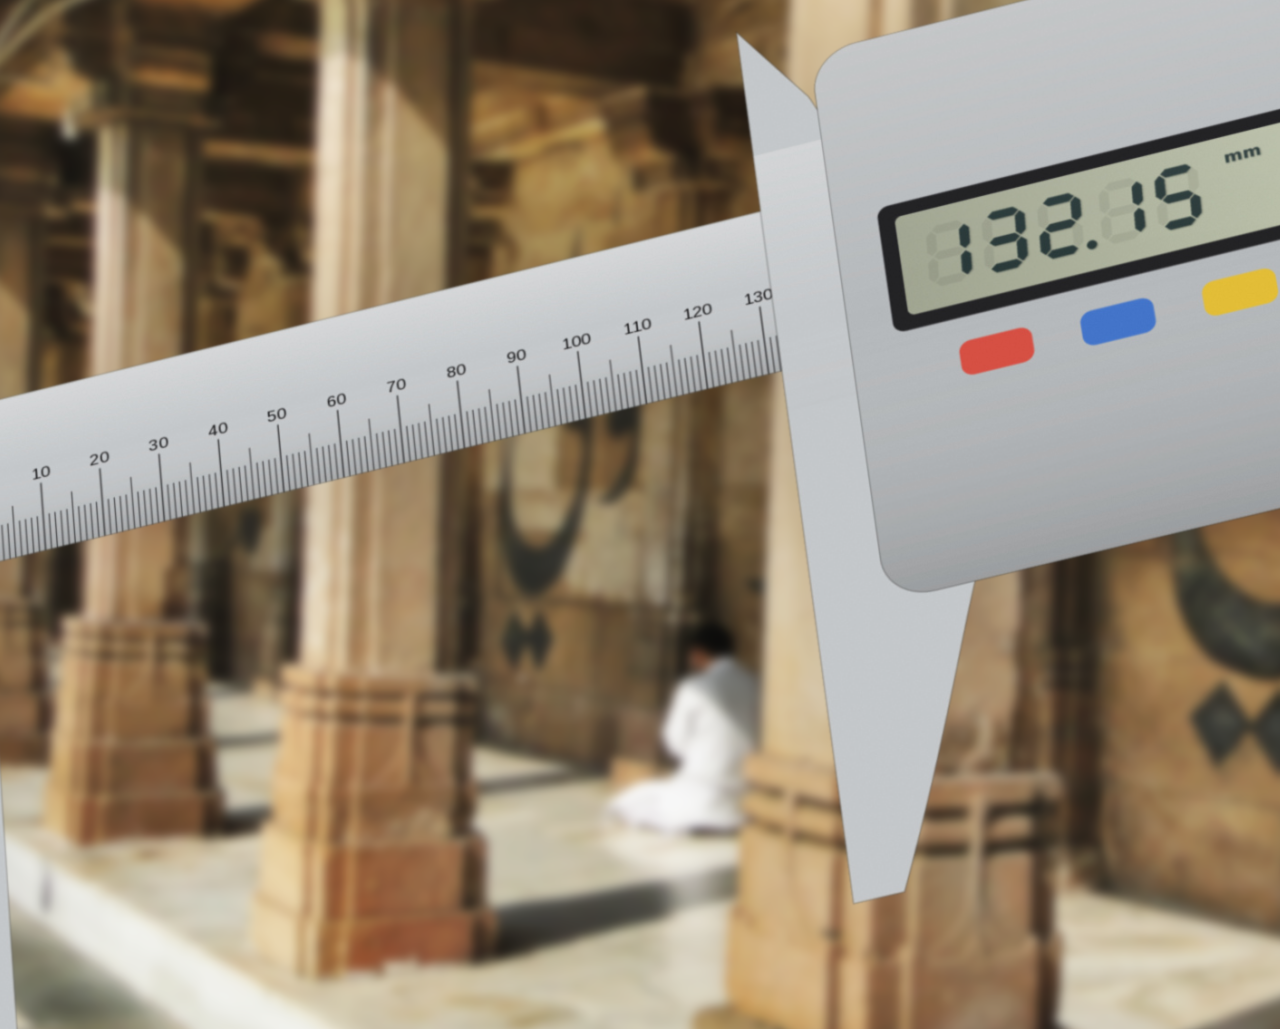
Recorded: 132.15 (mm)
